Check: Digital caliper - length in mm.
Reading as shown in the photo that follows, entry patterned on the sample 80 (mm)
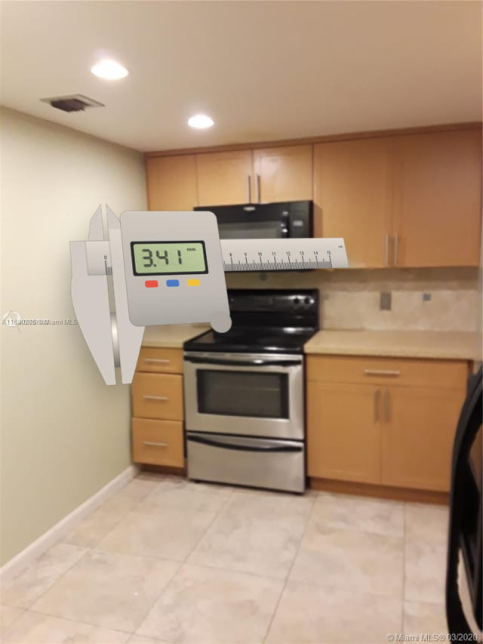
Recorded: 3.41 (mm)
